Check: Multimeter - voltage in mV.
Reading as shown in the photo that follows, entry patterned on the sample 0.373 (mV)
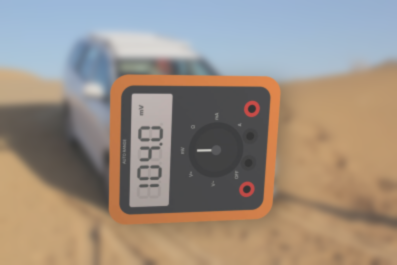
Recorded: 104.0 (mV)
